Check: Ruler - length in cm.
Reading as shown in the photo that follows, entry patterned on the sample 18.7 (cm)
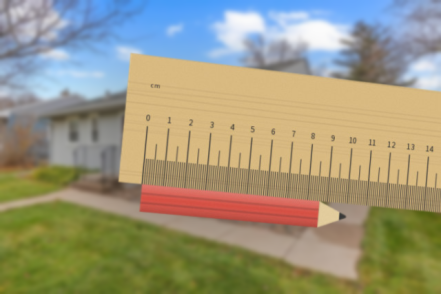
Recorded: 10 (cm)
